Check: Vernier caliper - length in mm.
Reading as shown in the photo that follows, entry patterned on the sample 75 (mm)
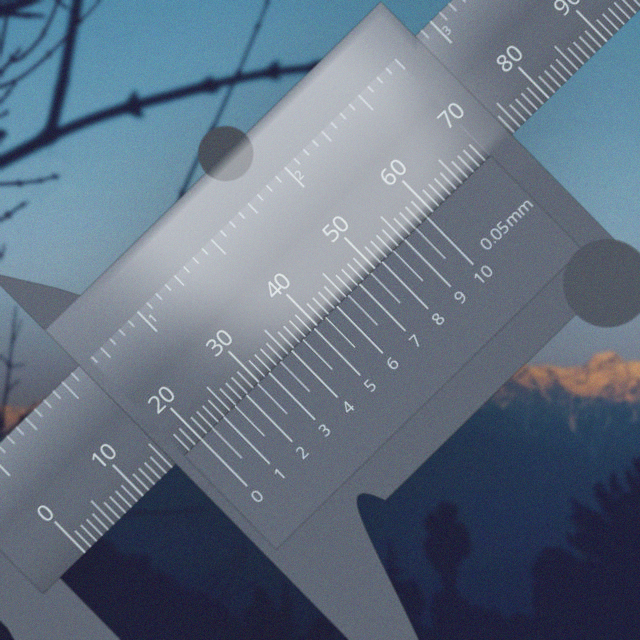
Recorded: 20.0 (mm)
